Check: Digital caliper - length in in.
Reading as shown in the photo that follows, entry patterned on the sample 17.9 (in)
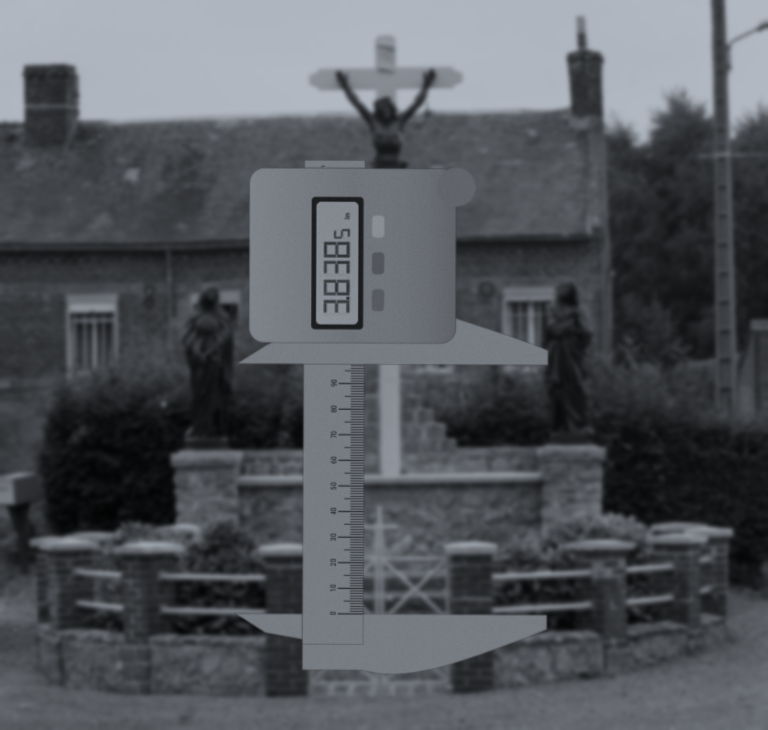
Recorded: 3.8385 (in)
